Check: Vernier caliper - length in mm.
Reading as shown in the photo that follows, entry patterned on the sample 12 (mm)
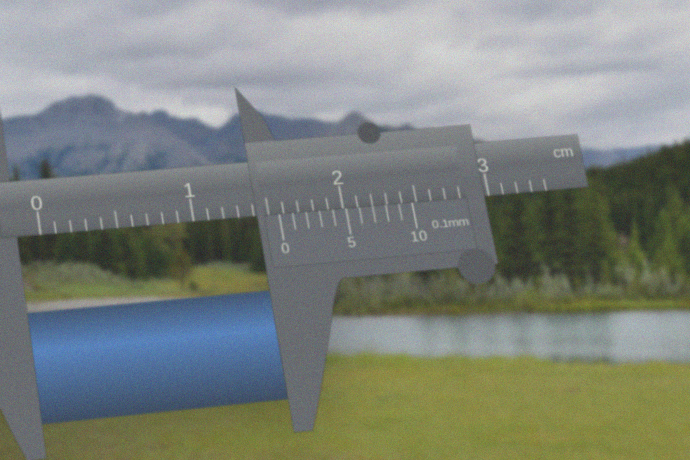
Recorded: 15.7 (mm)
